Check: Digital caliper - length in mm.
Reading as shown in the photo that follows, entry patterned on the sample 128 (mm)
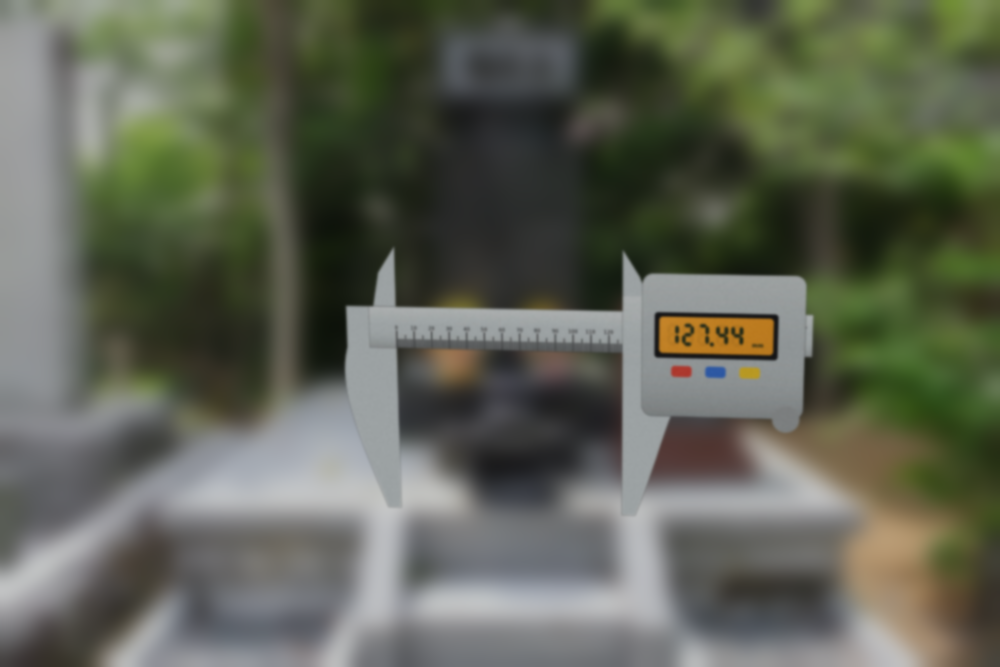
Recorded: 127.44 (mm)
